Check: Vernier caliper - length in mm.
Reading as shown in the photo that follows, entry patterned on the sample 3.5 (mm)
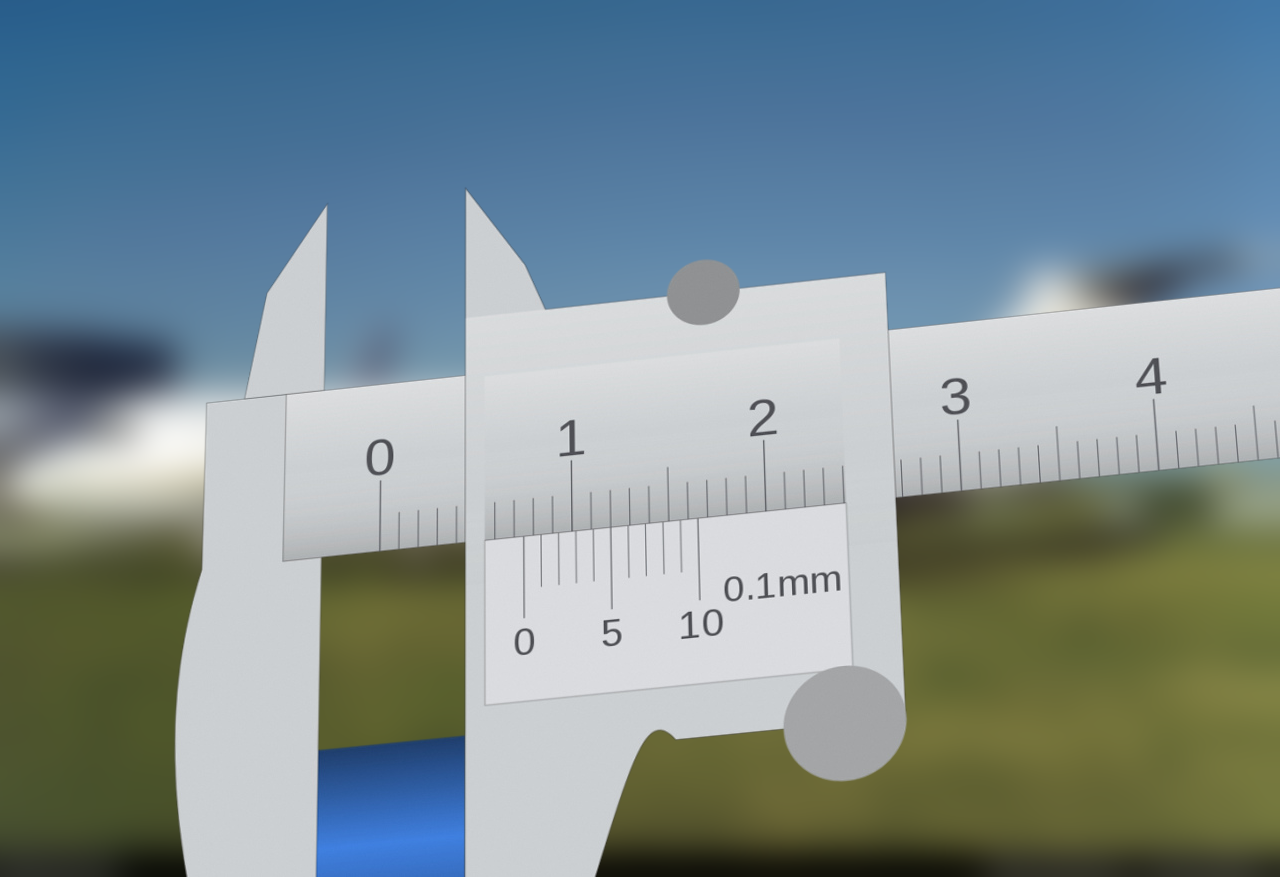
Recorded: 7.5 (mm)
